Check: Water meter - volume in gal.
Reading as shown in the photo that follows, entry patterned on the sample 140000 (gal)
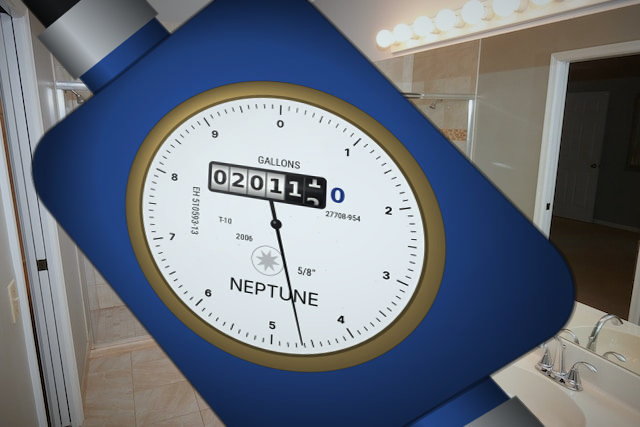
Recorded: 201114.6 (gal)
